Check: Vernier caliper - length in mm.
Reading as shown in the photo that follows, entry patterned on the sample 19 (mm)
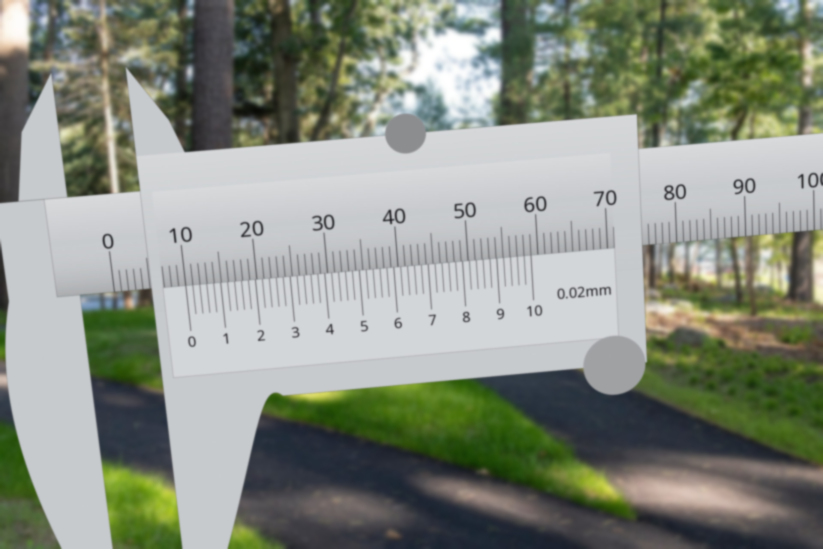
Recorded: 10.0 (mm)
